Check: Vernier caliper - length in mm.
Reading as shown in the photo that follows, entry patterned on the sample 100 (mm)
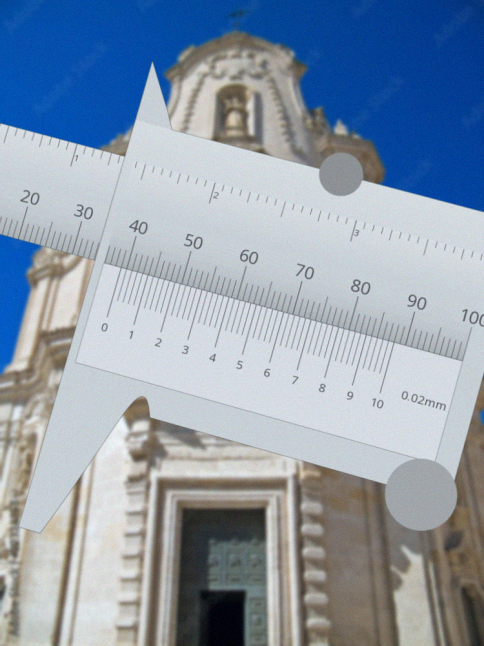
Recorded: 39.0 (mm)
